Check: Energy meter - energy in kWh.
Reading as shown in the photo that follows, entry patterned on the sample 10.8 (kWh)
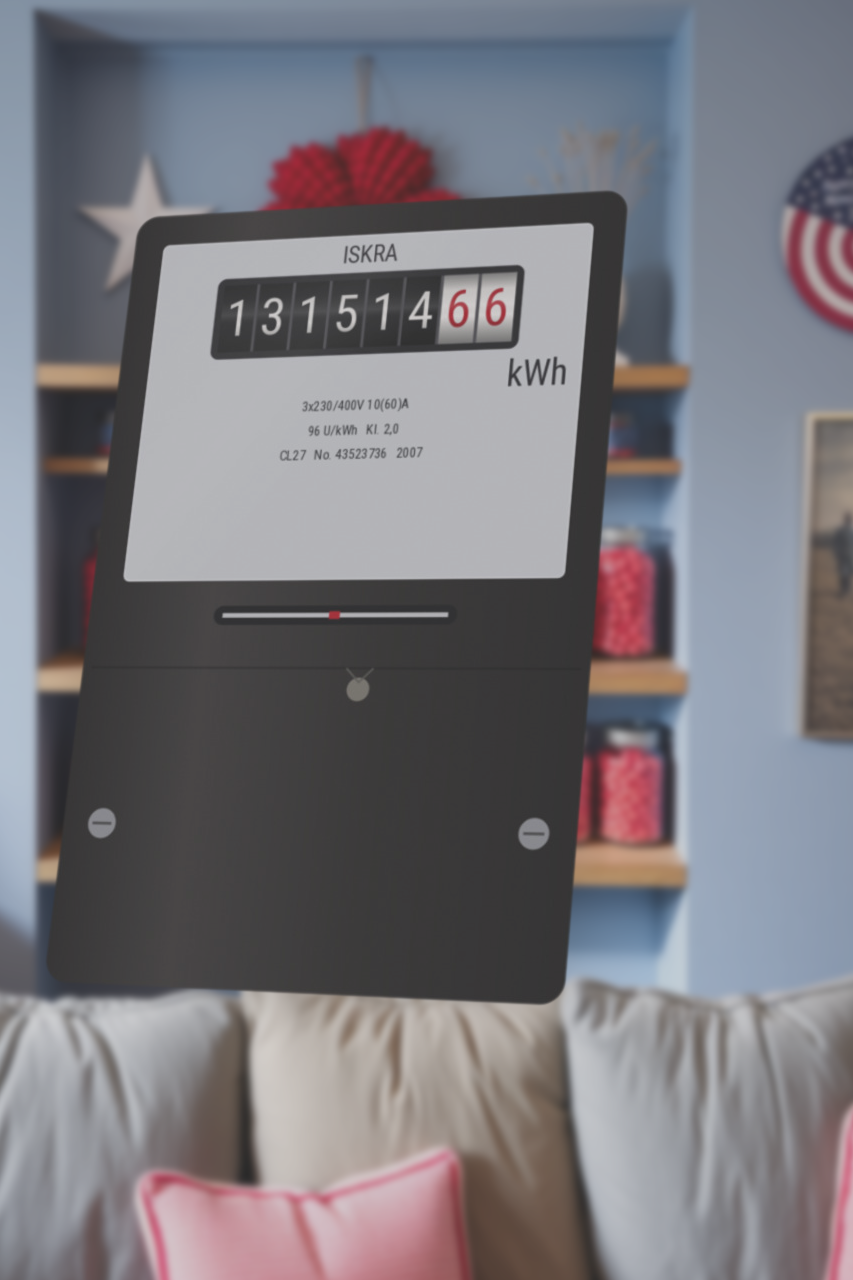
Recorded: 131514.66 (kWh)
